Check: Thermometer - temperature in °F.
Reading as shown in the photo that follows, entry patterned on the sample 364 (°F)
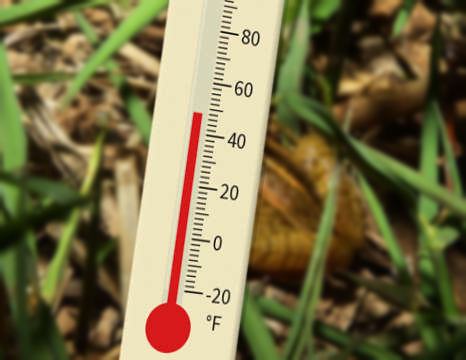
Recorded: 48 (°F)
